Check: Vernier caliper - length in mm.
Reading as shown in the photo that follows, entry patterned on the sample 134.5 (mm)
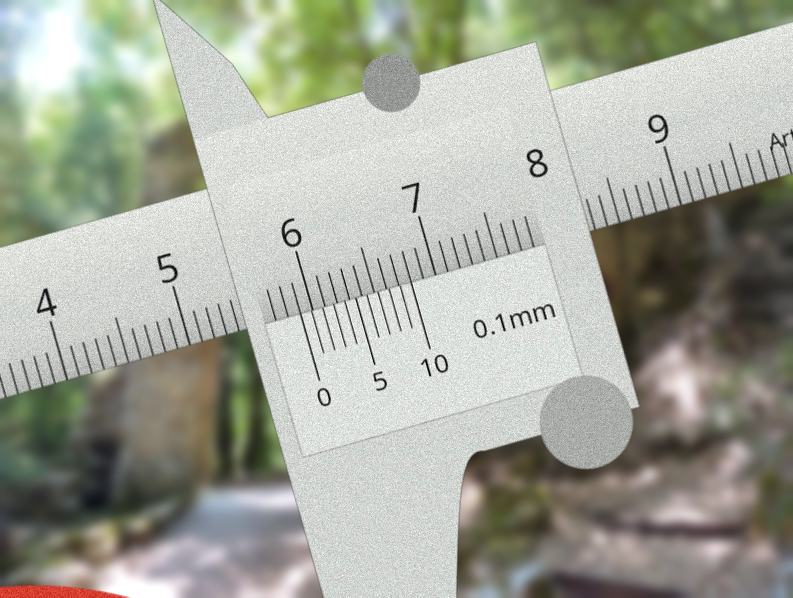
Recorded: 59.0 (mm)
